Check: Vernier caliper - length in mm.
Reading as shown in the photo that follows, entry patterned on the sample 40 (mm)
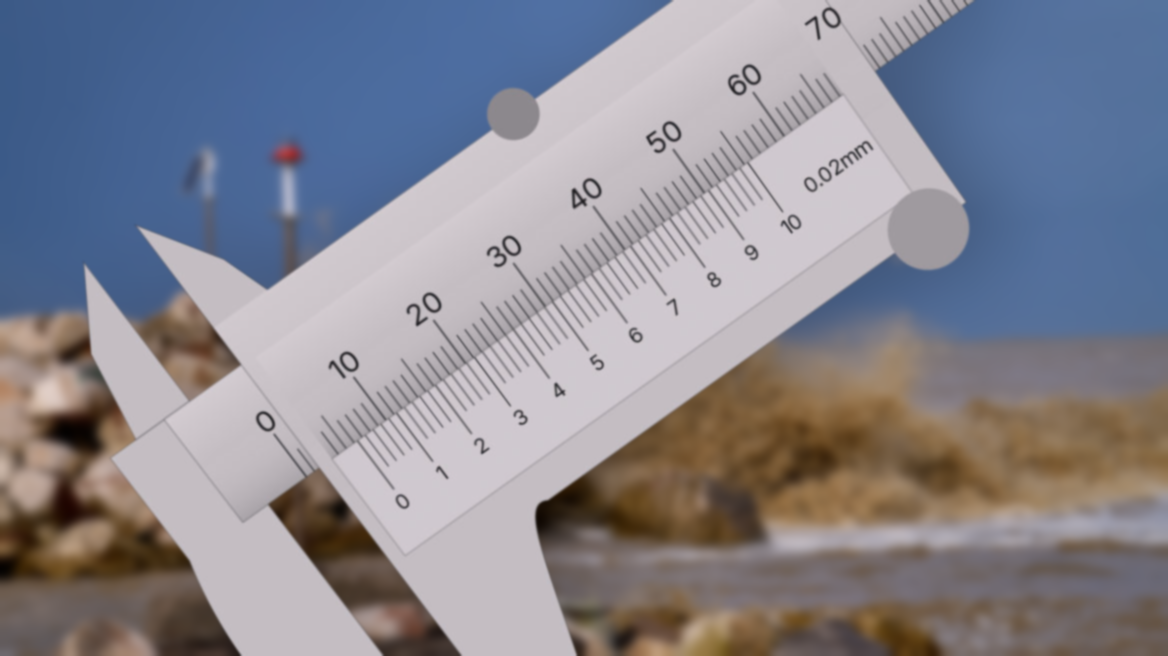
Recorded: 6.4 (mm)
